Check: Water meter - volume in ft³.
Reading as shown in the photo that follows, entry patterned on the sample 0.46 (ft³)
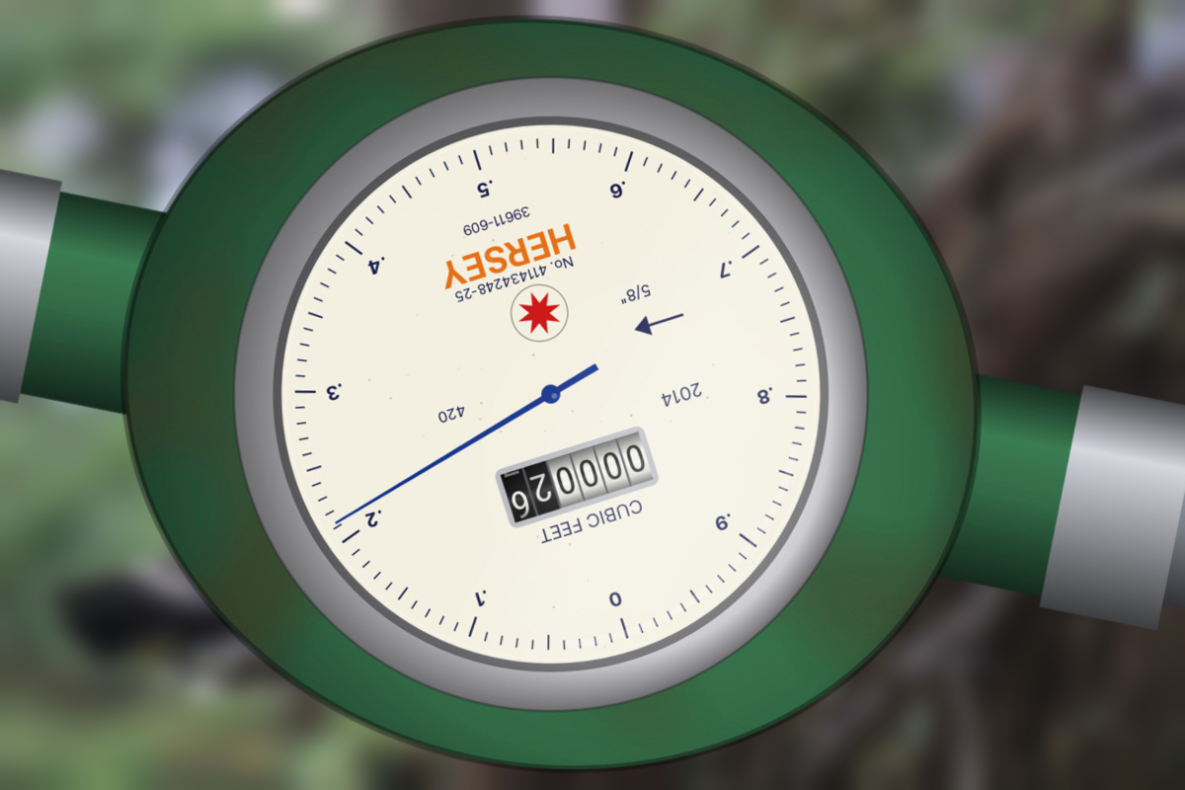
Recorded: 26.21 (ft³)
